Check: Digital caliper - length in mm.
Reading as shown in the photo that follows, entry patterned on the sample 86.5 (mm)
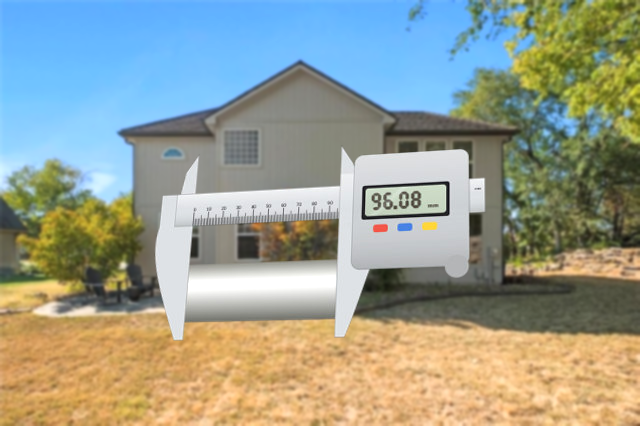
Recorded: 96.08 (mm)
